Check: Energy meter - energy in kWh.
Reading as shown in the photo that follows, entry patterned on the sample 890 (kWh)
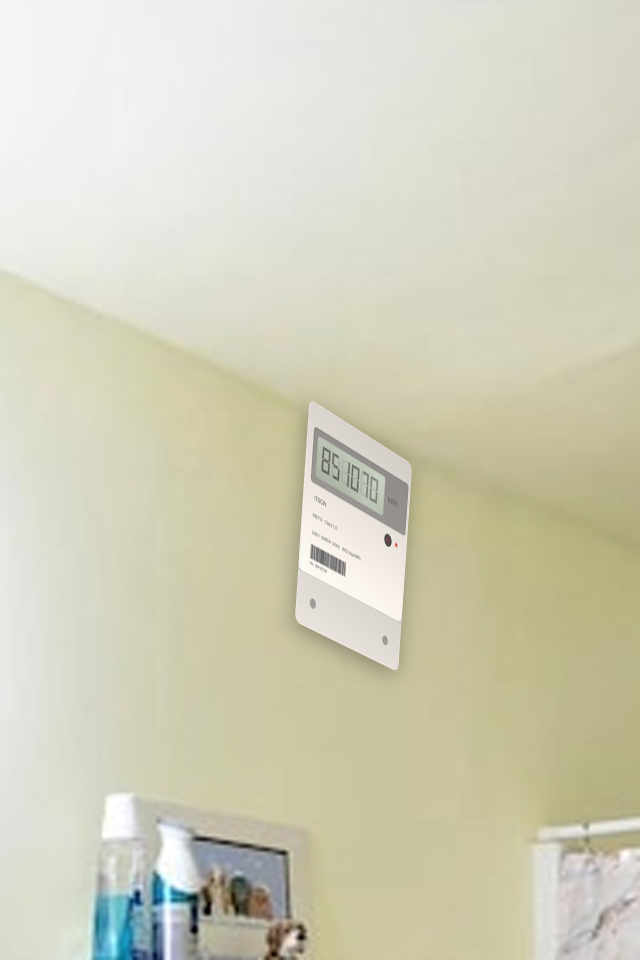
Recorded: 851070 (kWh)
